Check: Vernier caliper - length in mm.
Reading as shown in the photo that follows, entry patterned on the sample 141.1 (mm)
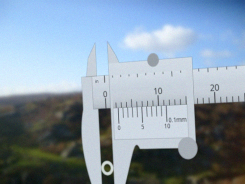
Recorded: 2.4 (mm)
